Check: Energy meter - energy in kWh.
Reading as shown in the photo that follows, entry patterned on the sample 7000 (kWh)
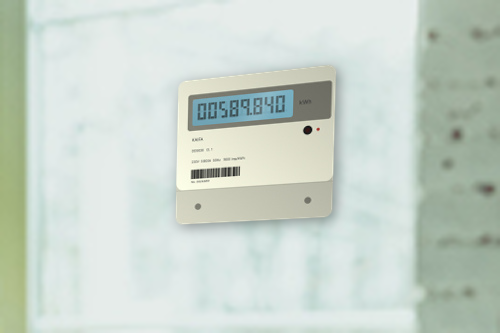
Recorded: 589.840 (kWh)
